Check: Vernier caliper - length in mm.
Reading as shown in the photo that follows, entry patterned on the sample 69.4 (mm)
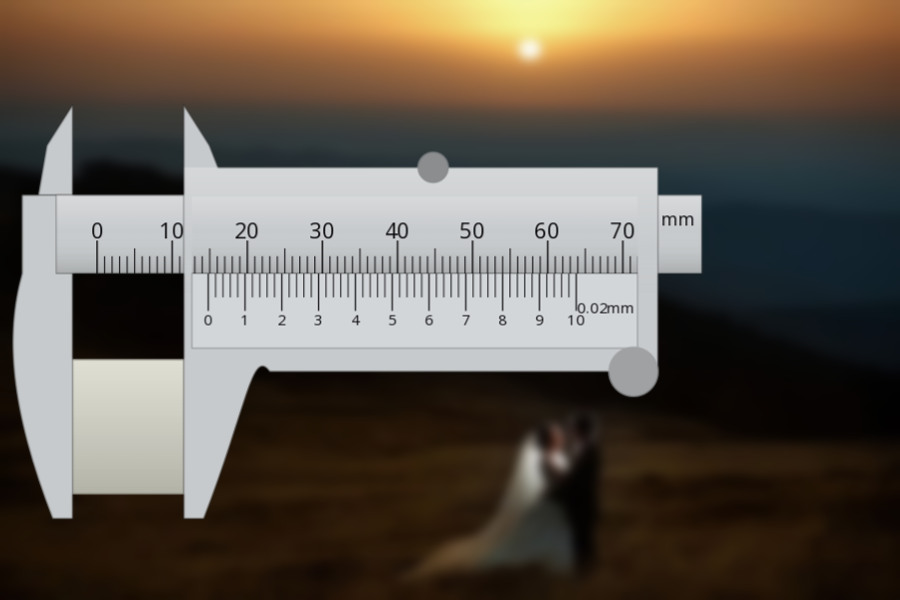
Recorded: 14.8 (mm)
